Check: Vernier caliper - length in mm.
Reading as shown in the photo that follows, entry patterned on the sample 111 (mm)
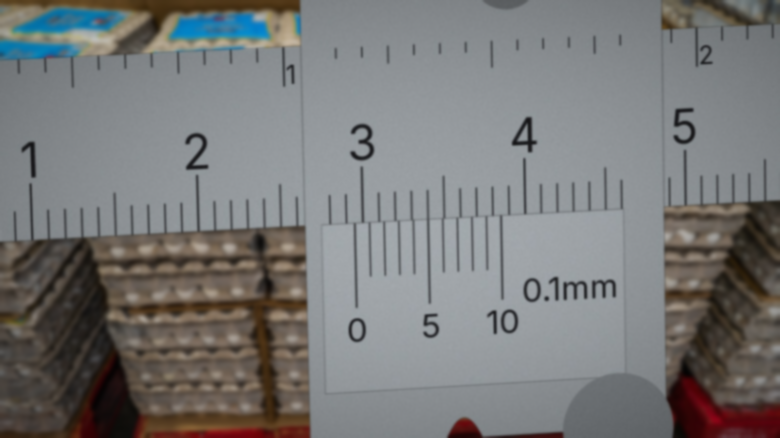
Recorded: 29.5 (mm)
